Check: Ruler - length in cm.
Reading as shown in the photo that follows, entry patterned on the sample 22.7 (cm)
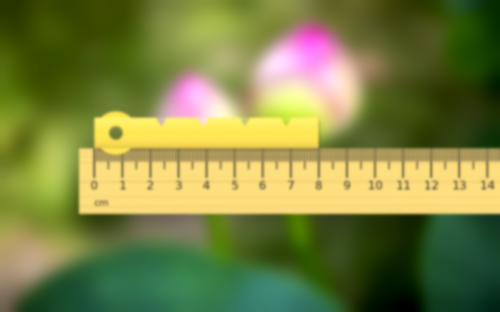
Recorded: 8 (cm)
